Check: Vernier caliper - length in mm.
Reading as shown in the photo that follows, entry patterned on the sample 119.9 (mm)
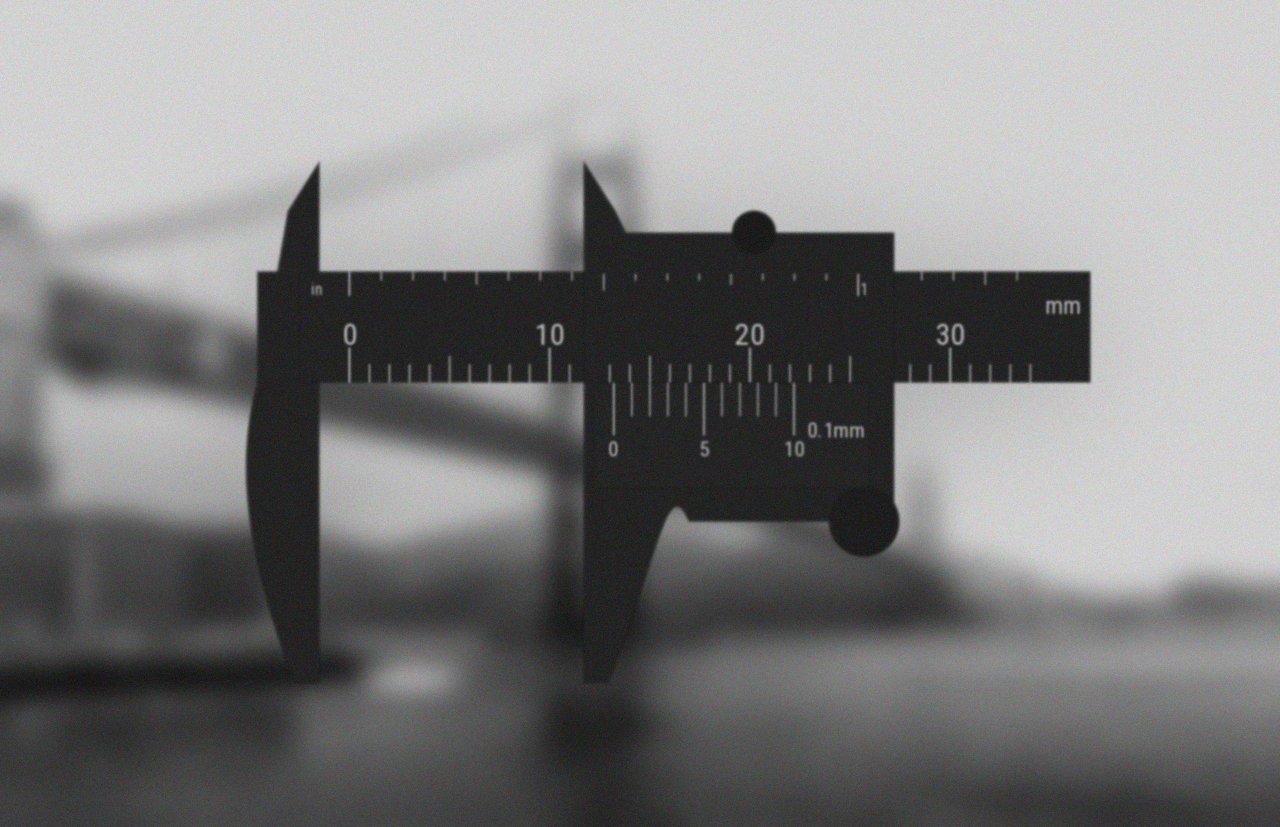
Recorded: 13.2 (mm)
